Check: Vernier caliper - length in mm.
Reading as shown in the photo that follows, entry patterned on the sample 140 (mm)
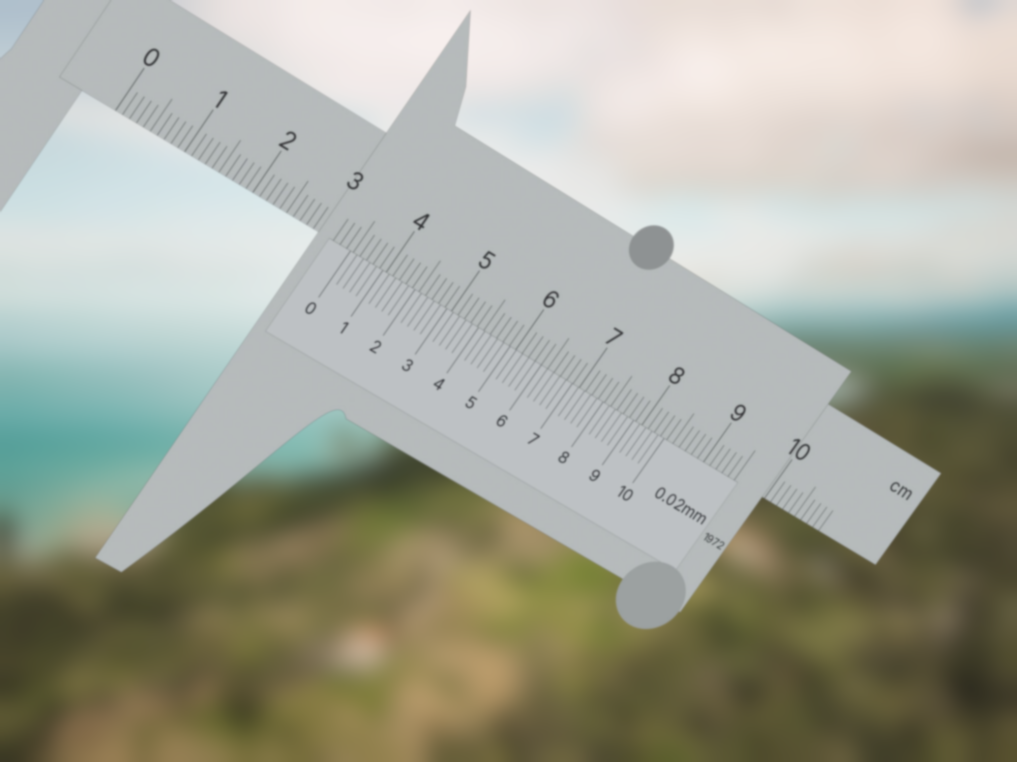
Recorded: 34.6 (mm)
